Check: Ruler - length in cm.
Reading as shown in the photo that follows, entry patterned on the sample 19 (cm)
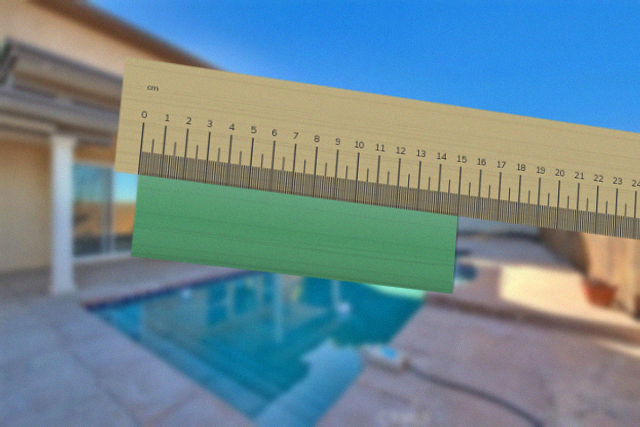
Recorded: 15 (cm)
